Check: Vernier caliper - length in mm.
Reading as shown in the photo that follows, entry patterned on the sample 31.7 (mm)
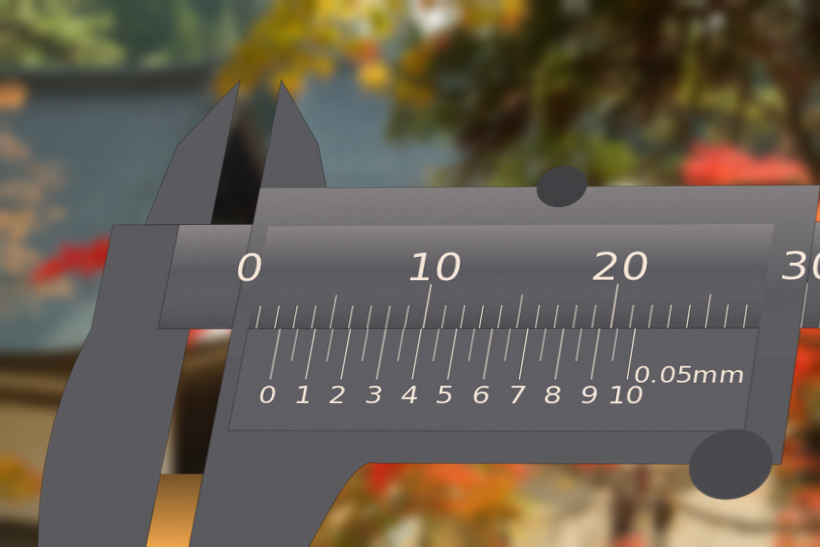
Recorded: 2.3 (mm)
